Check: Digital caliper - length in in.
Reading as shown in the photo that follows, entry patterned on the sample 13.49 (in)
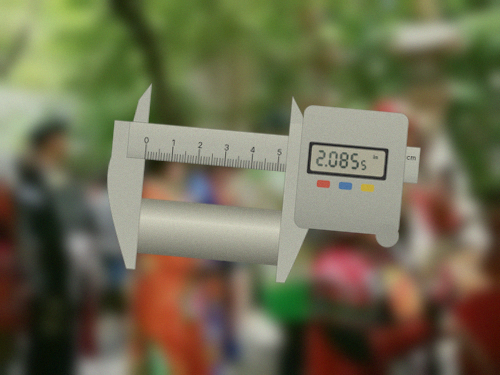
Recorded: 2.0855 (in)
